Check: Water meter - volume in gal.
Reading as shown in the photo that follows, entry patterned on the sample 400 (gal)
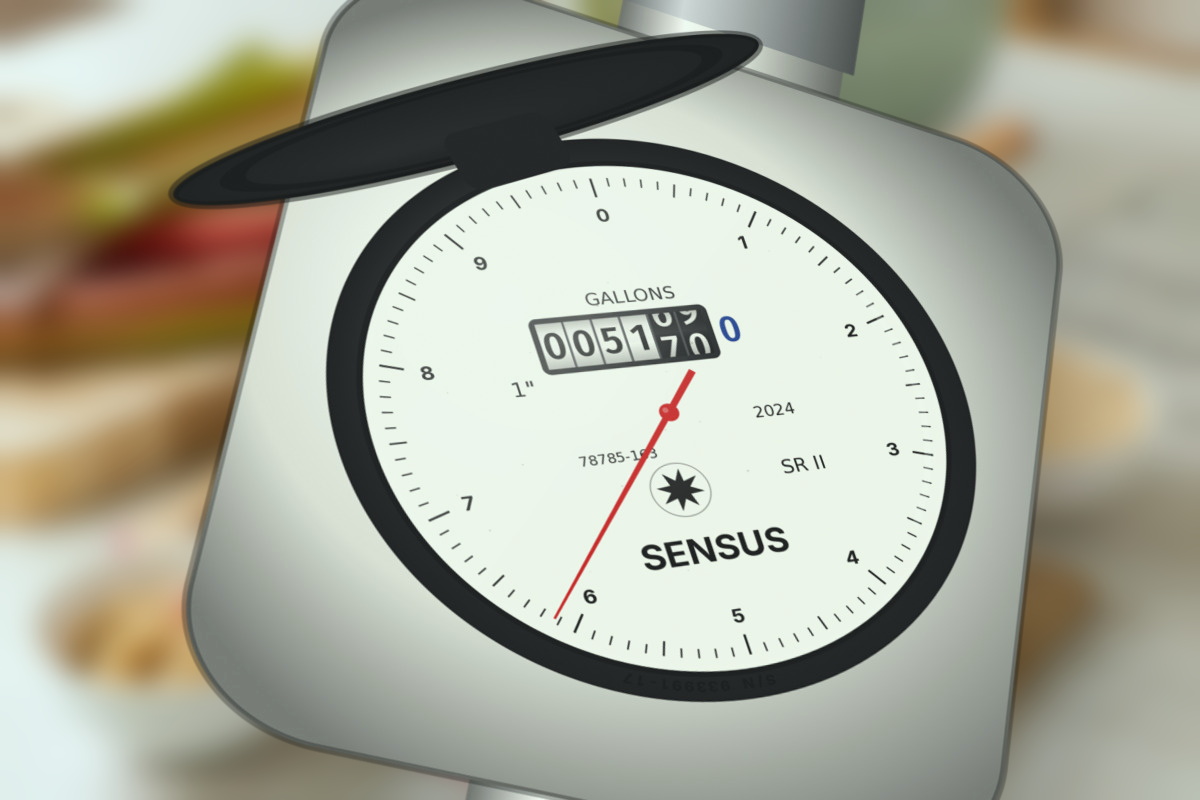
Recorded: 51696.1 (gal)
